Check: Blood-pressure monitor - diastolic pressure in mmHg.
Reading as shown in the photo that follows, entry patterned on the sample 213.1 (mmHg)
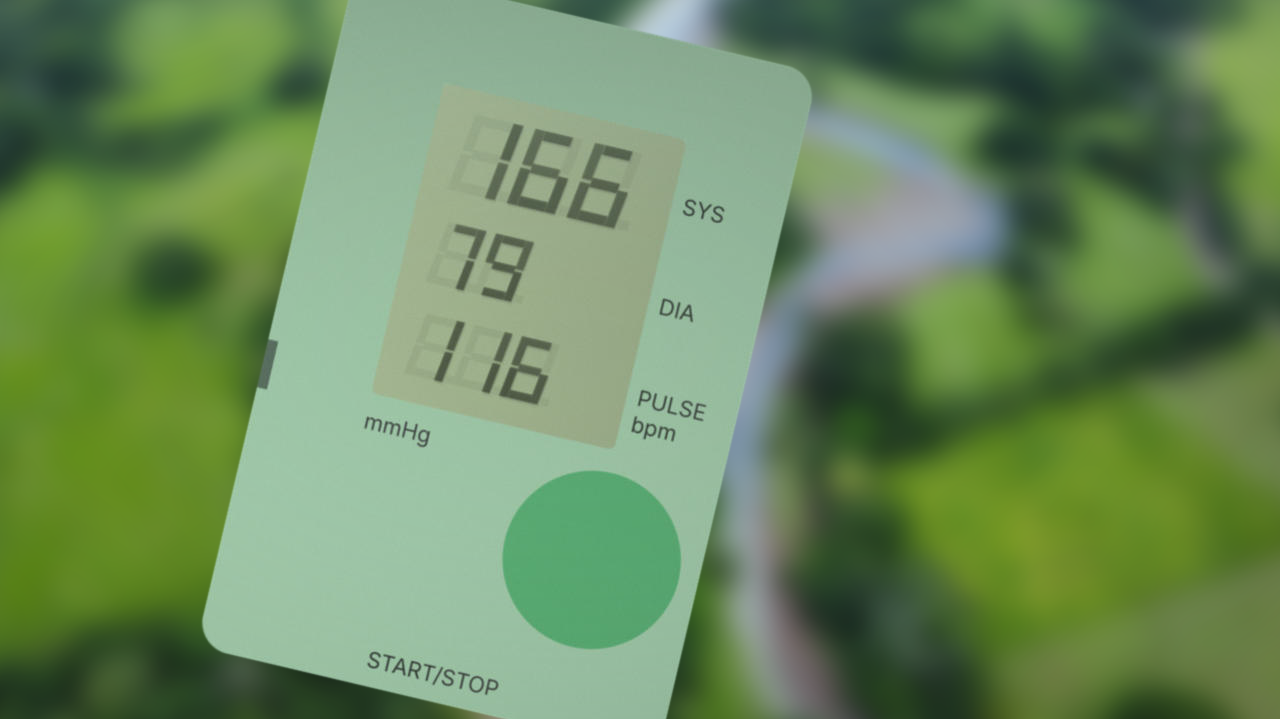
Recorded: 79 (mmHg)
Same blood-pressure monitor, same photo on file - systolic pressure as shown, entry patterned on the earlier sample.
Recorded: 166 (mmHg)
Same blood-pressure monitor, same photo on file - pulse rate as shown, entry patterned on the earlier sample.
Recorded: 116 (bpm)
